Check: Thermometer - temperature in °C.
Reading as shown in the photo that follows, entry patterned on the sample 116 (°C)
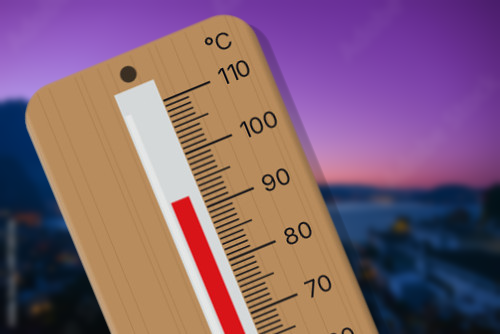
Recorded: 93 (°C)
